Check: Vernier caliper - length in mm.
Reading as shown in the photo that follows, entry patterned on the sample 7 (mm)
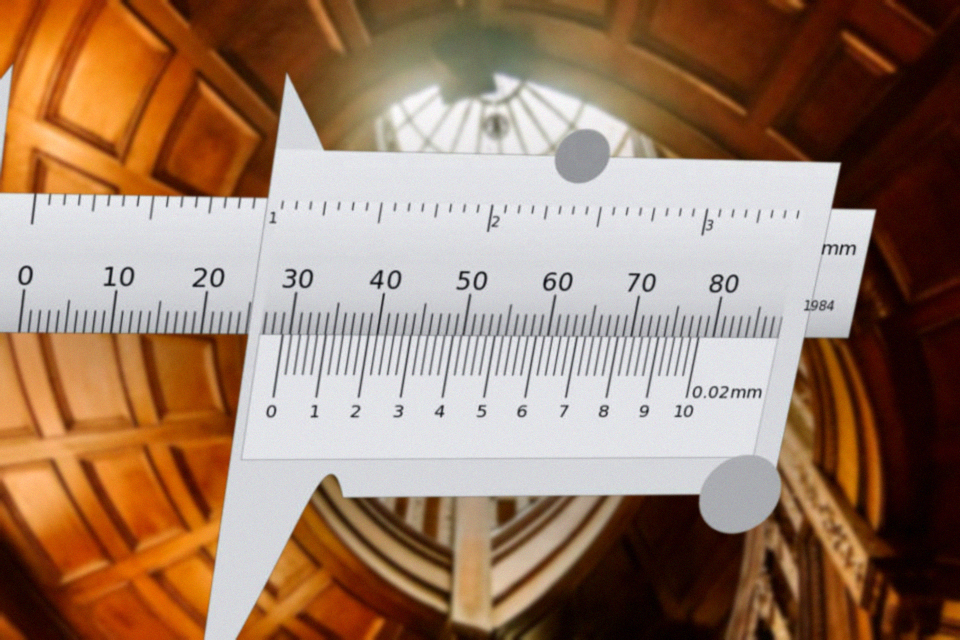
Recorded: 29.2 (mm)
